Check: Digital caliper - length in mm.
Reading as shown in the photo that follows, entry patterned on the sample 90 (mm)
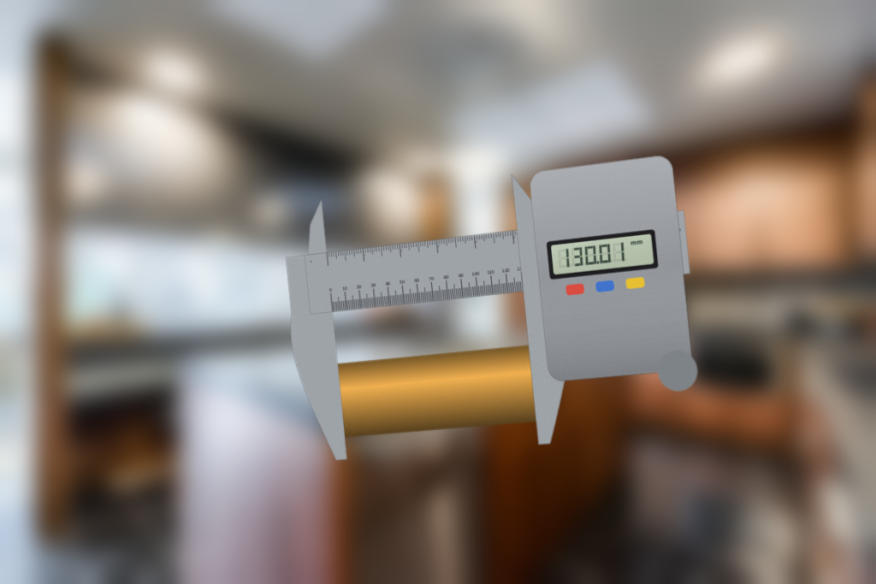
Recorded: 130.01 (mm)
